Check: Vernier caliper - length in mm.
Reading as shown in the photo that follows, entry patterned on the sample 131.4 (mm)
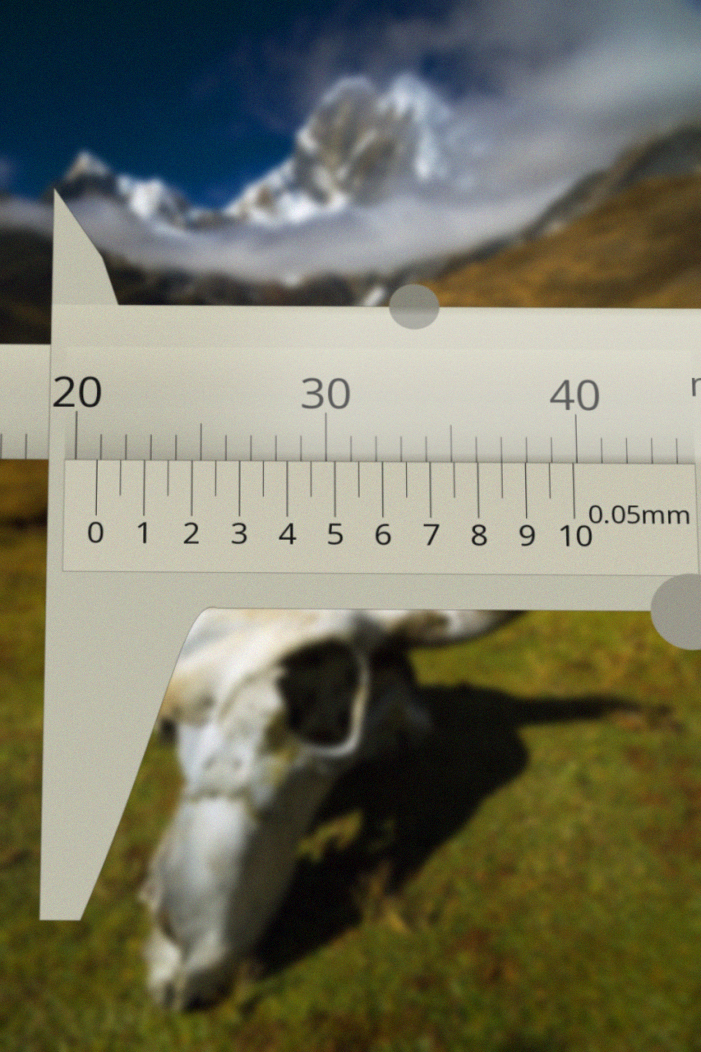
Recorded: 20.85 (mm)
